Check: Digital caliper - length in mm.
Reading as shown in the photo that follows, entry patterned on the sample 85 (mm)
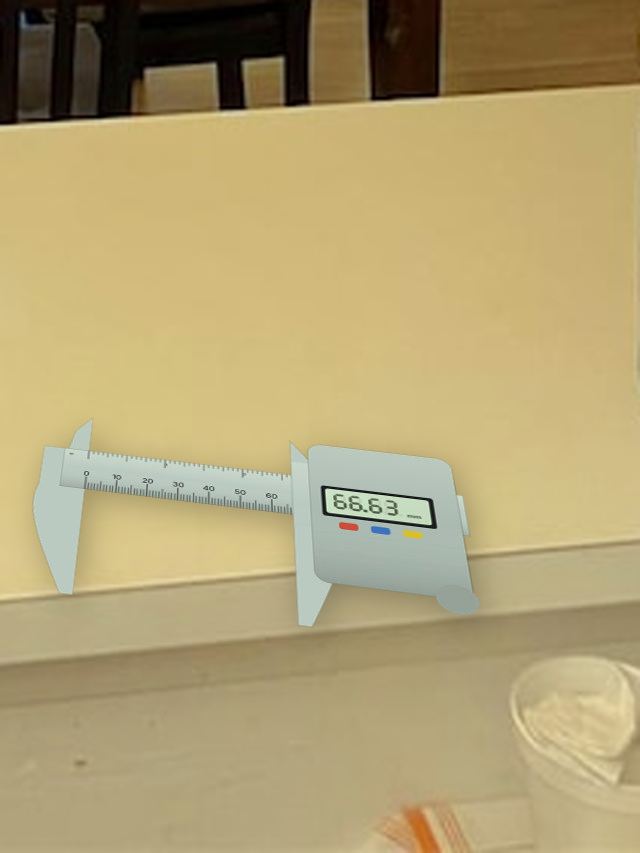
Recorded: 66.63 (mm)
